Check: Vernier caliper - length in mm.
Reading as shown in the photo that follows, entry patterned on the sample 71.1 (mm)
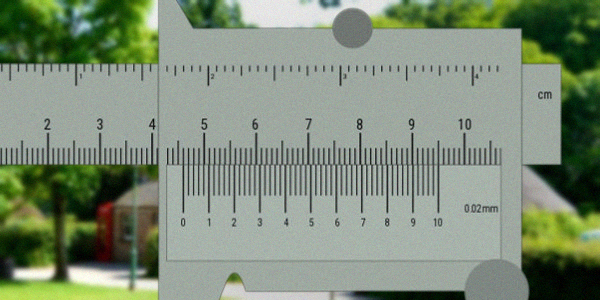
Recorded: 46.0 (mm)
